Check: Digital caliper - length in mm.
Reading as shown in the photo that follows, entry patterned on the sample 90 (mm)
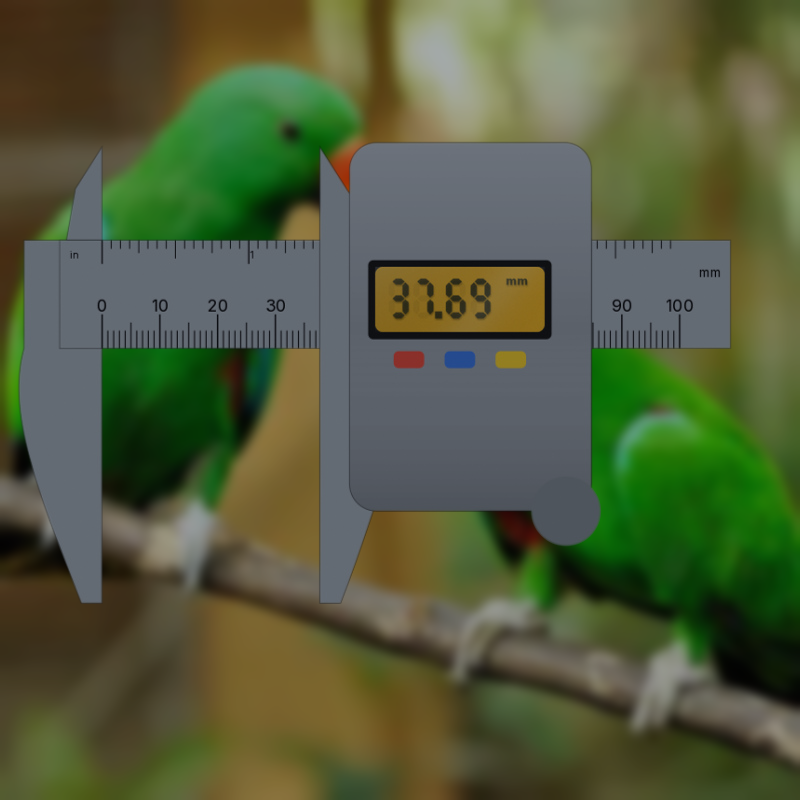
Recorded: 37.69 (mm)
